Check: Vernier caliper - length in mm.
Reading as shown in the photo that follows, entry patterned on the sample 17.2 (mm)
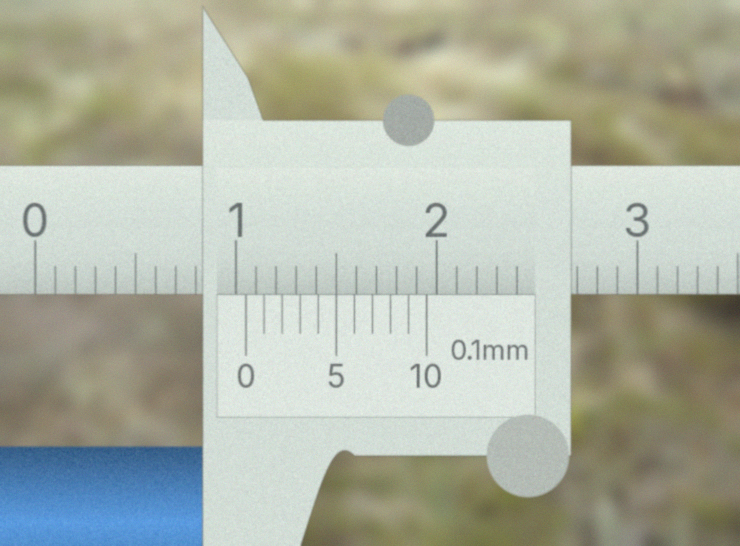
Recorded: 10.5 (mm)
